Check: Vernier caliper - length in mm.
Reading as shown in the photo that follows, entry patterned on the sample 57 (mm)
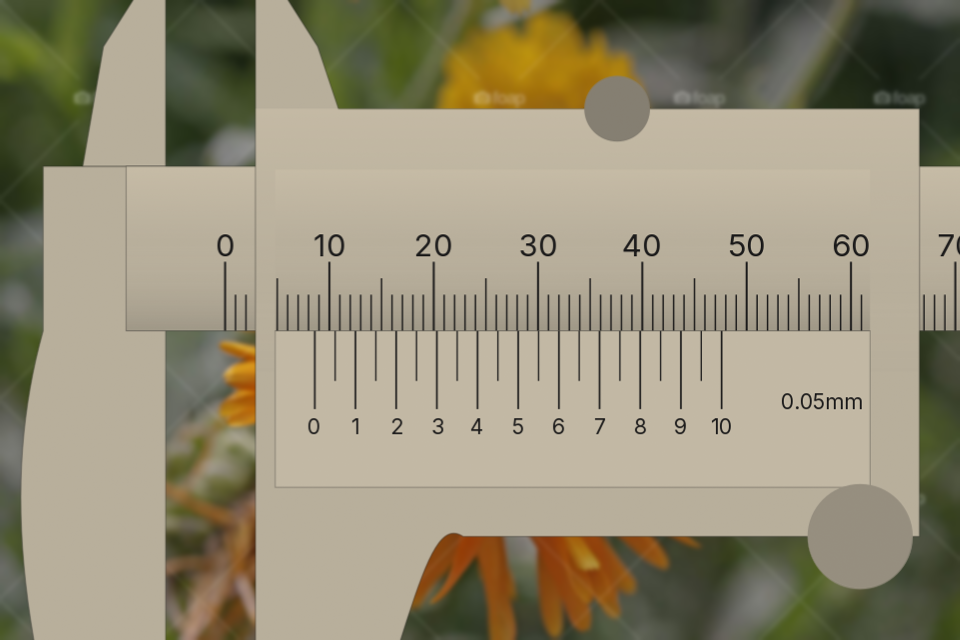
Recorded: 8.6 (mm)
